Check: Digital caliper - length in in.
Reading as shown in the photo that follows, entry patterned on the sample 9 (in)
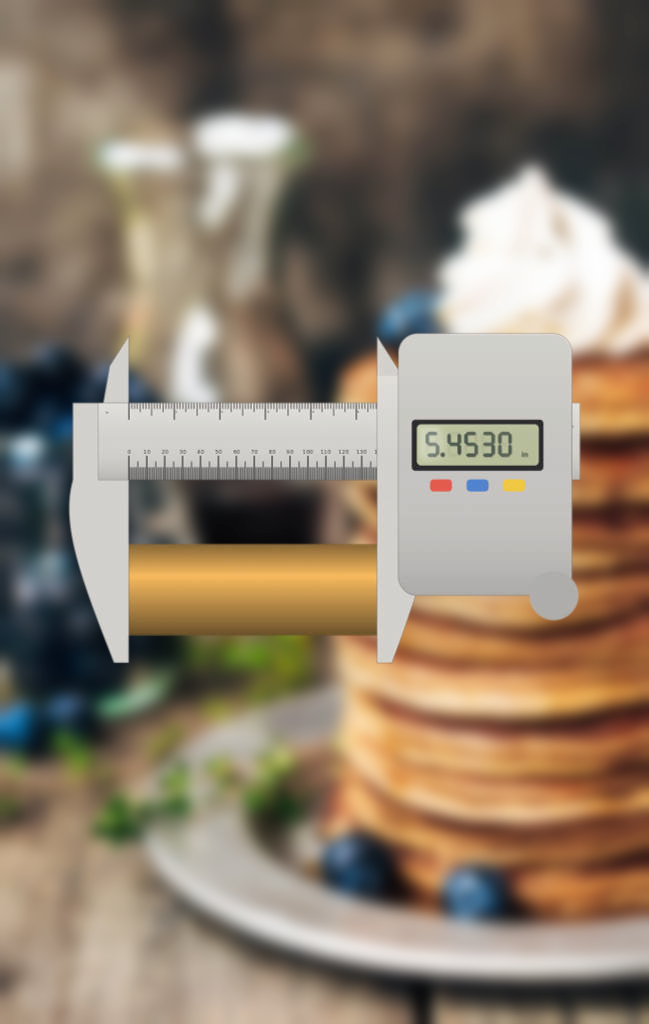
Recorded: 5.4530 (in)
